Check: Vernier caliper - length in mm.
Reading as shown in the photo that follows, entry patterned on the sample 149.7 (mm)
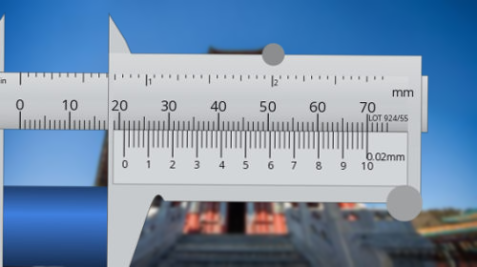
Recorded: 21.0 (mm)
